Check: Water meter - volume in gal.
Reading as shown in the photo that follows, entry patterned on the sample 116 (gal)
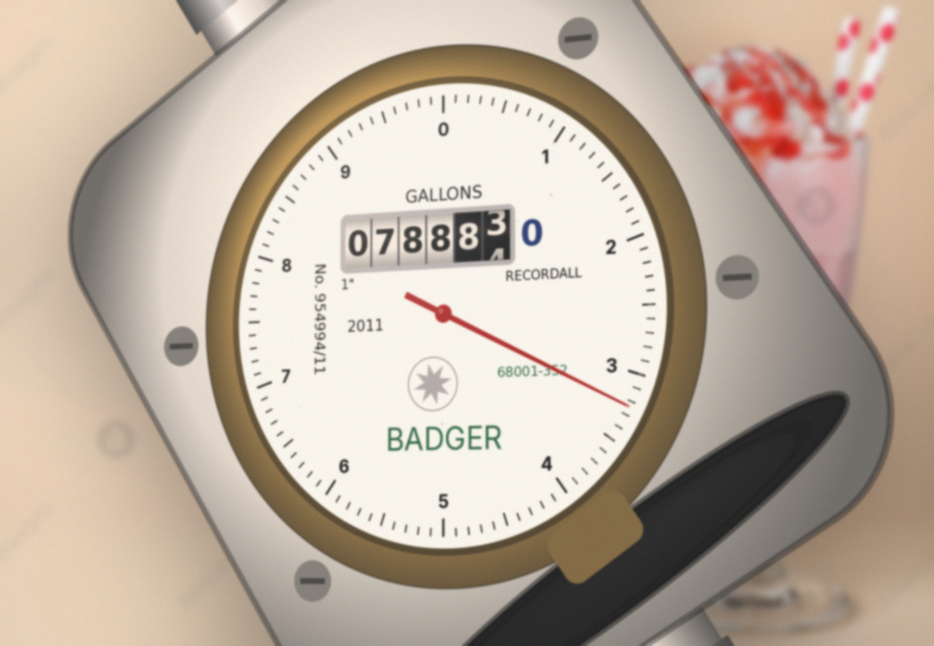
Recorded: 788833.2 (gal)
